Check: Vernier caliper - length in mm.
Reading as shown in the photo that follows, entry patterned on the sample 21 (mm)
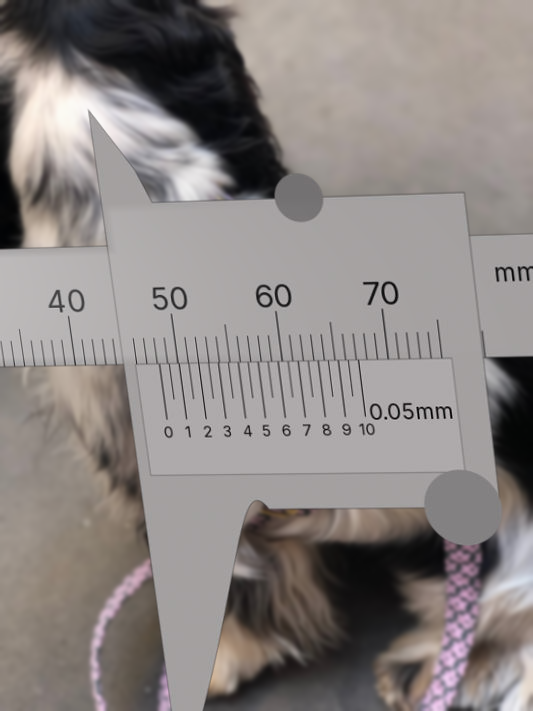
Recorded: 48.2 (mm)
